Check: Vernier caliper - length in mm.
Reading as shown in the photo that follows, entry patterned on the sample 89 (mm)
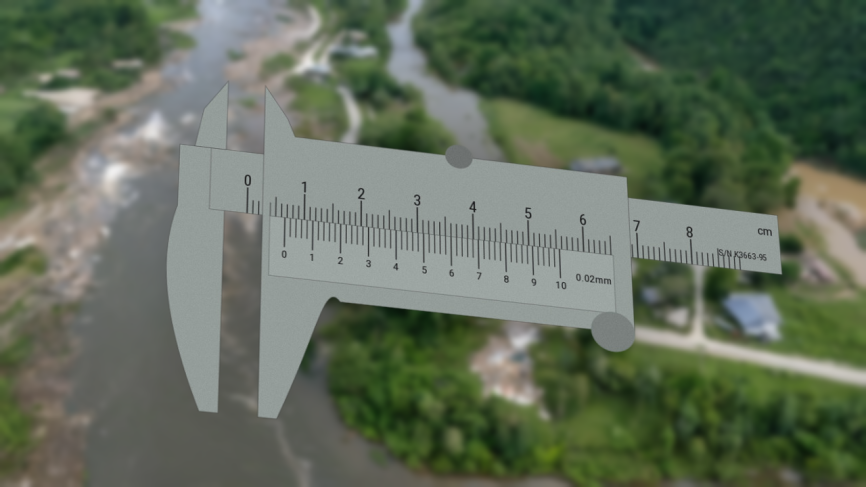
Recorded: 6.6 (mm)
